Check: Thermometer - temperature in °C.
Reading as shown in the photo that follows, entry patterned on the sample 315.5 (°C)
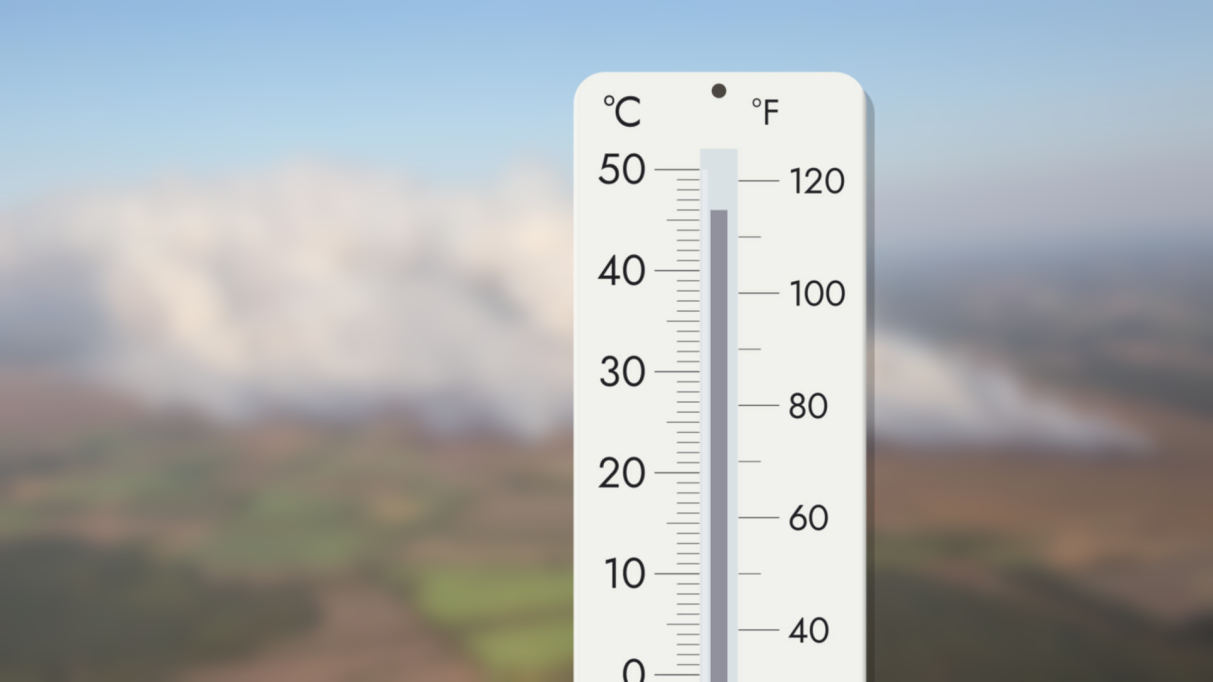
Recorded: 46 (°C)
